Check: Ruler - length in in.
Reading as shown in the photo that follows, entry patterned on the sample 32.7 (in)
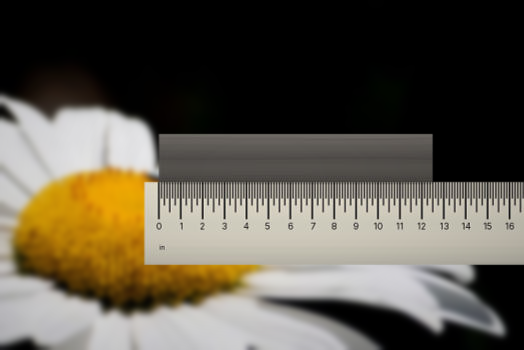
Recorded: 12.5 (in)
